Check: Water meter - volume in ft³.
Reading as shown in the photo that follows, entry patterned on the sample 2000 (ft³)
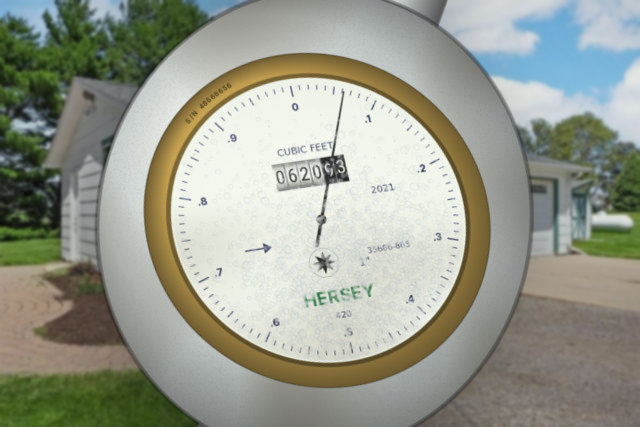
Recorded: 62093.06 (ft³)
